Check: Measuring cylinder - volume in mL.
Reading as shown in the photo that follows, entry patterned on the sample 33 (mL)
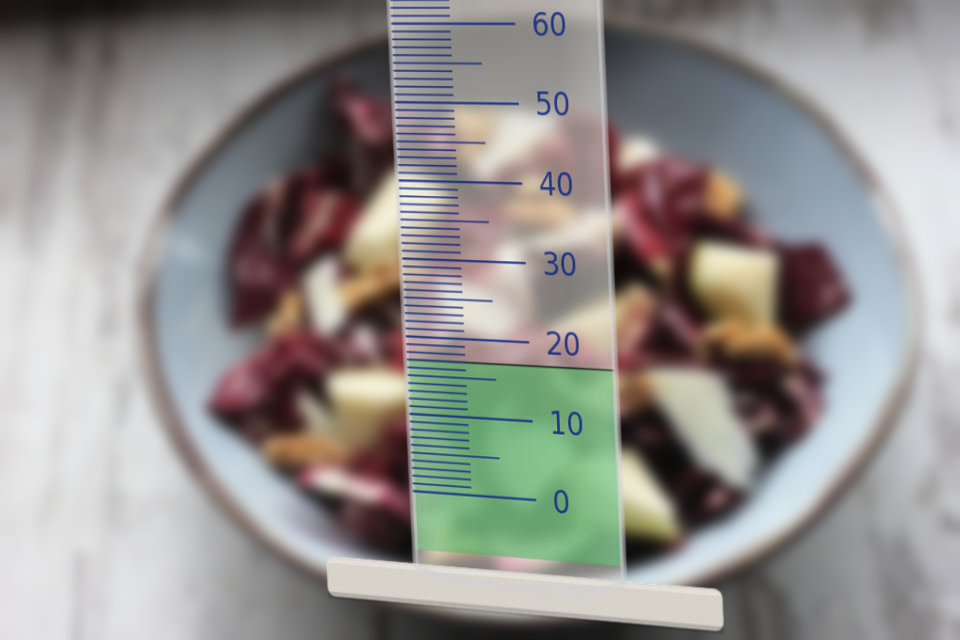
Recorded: 17 (mL)
